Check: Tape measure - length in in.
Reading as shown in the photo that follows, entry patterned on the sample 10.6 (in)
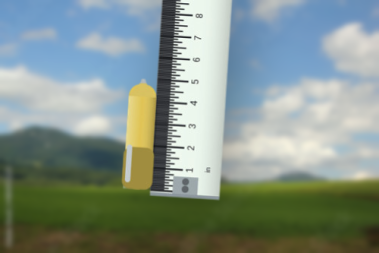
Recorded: 5 (in)
